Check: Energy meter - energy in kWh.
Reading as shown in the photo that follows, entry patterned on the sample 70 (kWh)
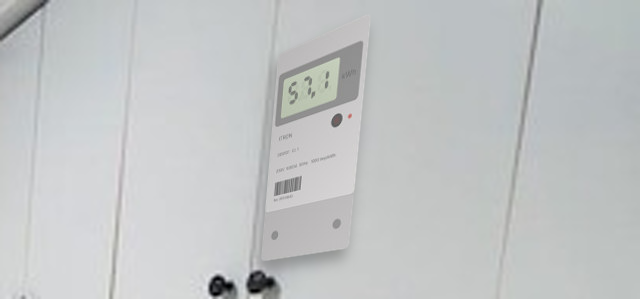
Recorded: 57.1 (kWh)
